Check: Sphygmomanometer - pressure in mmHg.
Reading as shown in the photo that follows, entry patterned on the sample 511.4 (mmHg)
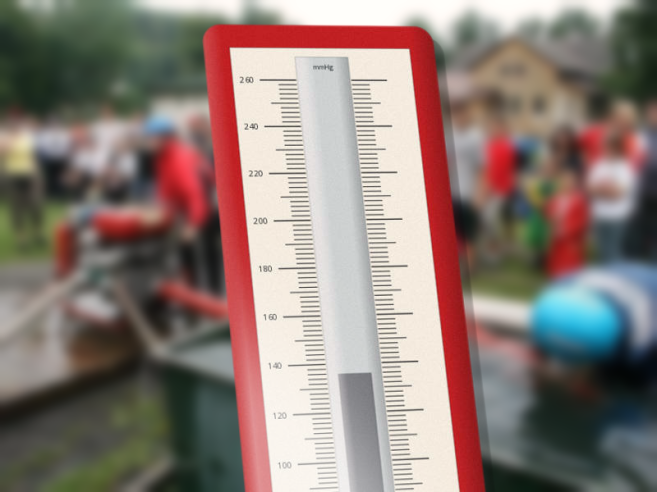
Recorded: 136 (mmHg)
